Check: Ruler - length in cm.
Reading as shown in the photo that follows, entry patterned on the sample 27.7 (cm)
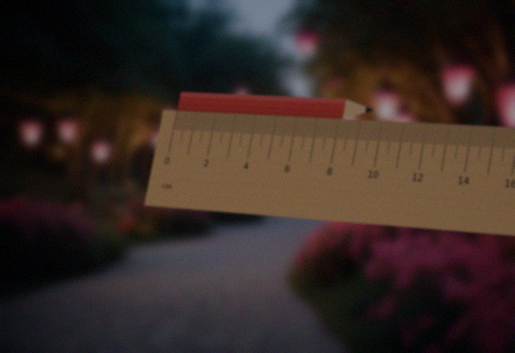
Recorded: 9.5 (cm)
